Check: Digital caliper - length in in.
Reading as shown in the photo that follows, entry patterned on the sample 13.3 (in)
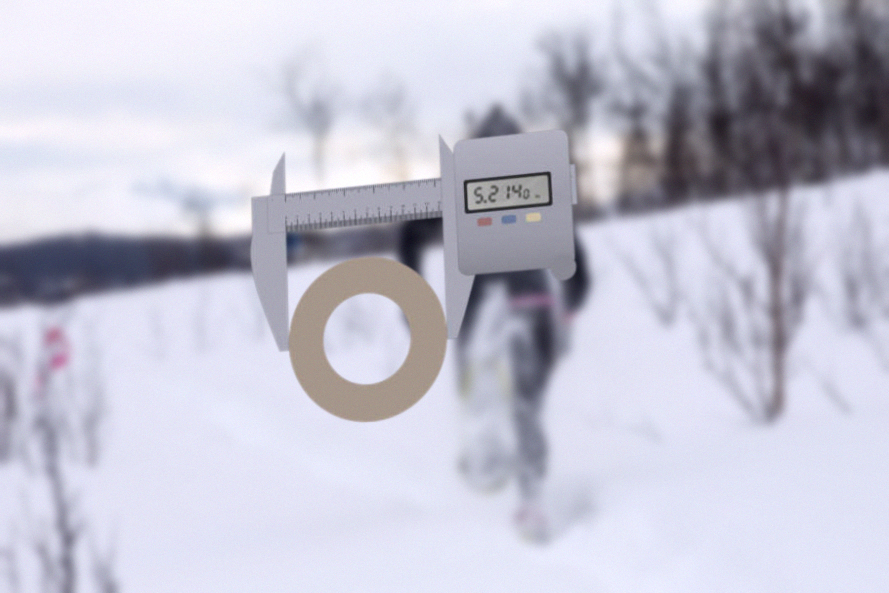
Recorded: 5.2140 (in)
